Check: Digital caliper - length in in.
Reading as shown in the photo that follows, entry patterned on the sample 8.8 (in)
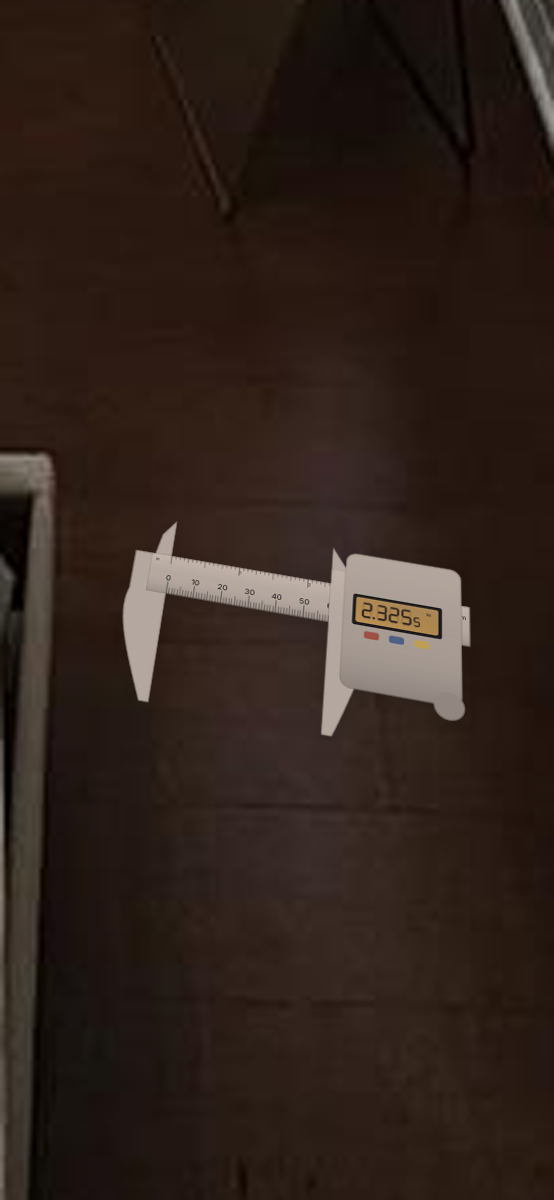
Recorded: 2.3255 (in)
